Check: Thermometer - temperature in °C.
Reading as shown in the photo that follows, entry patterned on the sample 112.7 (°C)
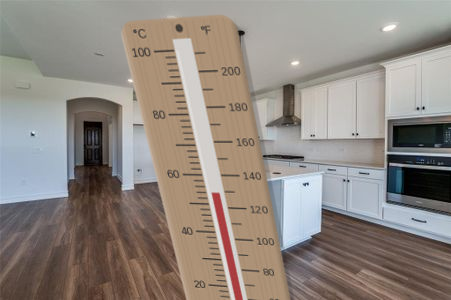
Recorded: 54 (°C)
